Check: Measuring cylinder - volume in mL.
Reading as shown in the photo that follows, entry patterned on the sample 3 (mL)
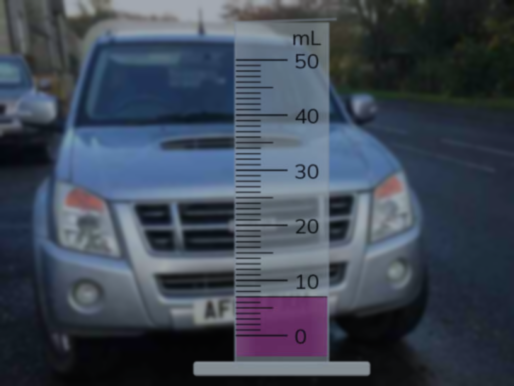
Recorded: 7 (mL)
